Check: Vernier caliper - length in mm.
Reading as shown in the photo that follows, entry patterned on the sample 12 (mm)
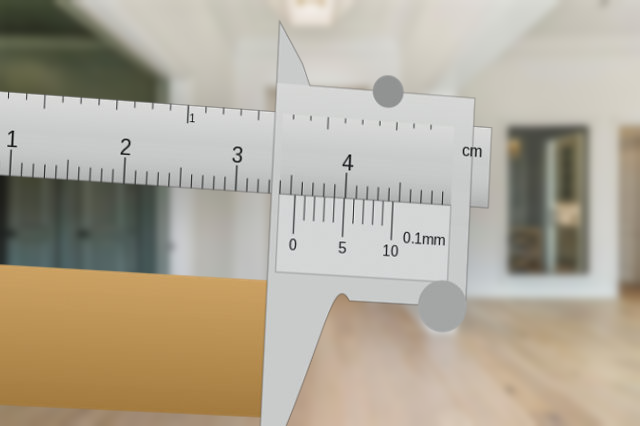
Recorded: 35.4 (mm)
